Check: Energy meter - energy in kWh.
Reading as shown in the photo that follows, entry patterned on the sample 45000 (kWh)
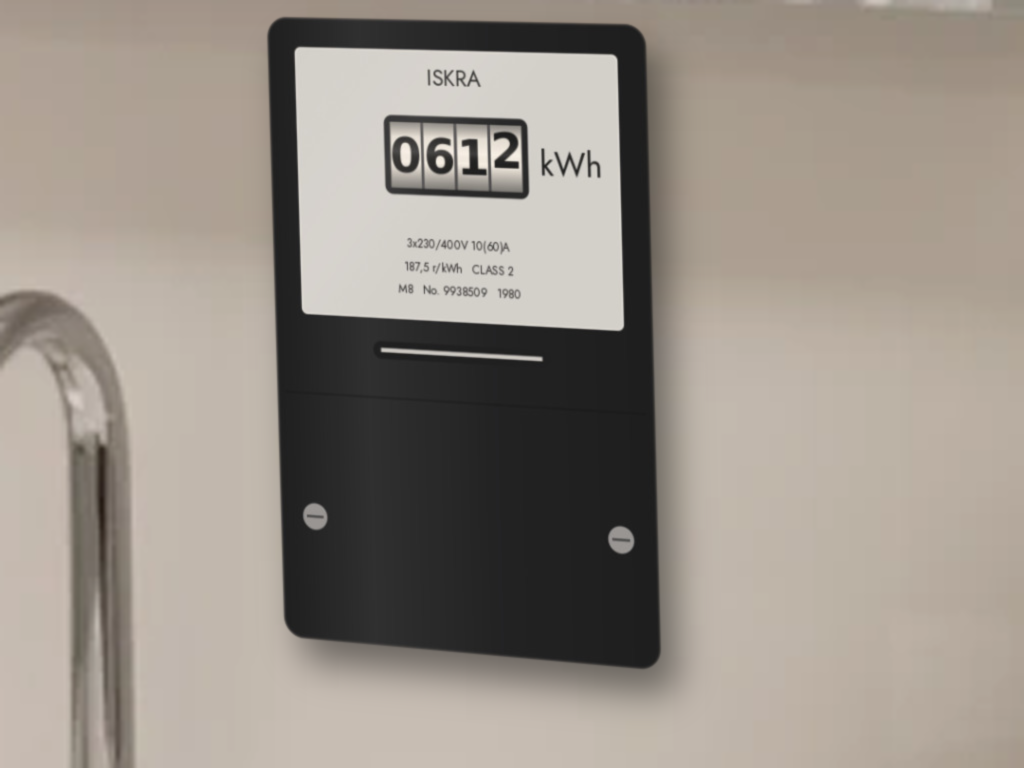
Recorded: 612 (kWh)
